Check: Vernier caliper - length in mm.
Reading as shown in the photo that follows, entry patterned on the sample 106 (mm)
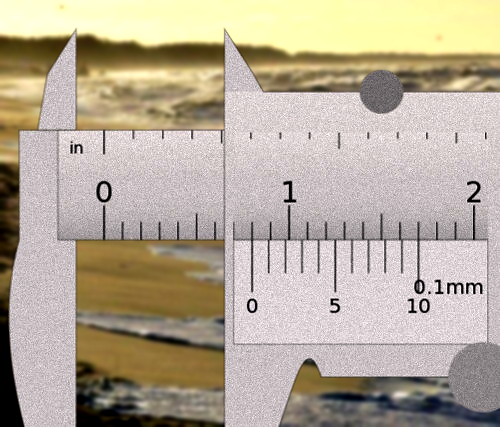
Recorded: 8.0 (mm)
